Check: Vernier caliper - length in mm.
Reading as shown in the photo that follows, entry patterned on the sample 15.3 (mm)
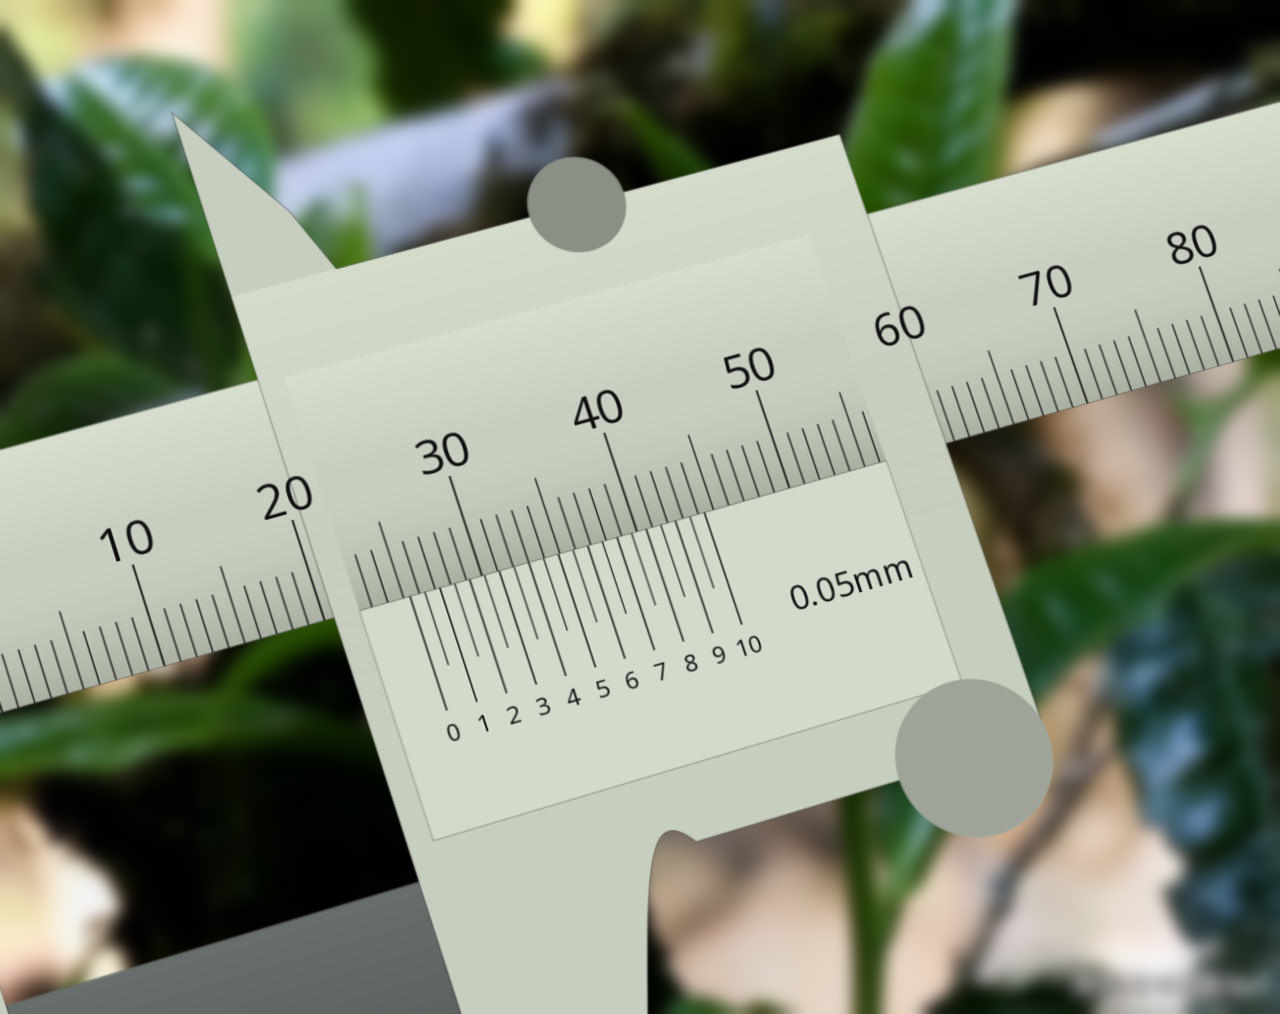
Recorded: 25.4 (mm)
